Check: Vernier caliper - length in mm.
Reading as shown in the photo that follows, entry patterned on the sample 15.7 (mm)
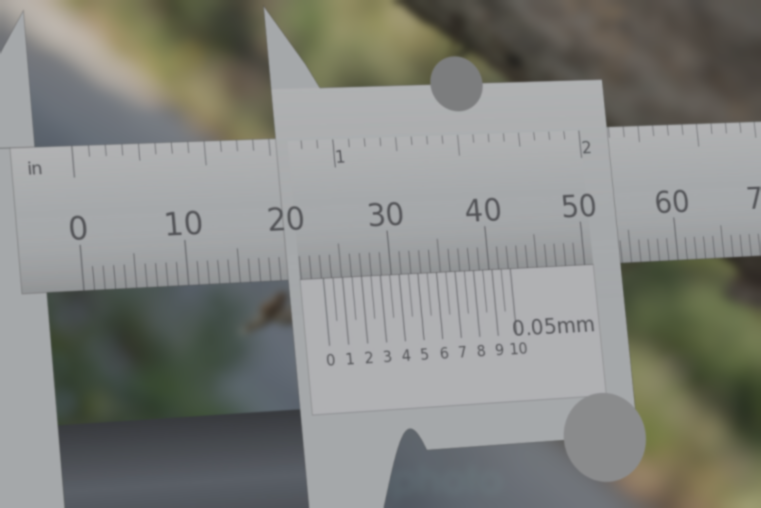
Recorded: 23.2 (mm)
